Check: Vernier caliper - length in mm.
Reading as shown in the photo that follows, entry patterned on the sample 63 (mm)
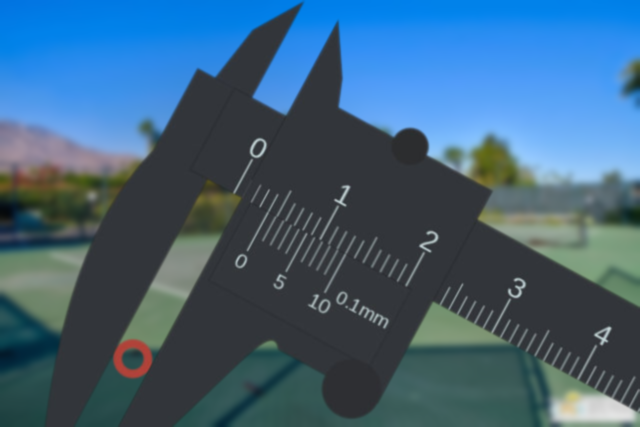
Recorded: 4.0 (mm)
